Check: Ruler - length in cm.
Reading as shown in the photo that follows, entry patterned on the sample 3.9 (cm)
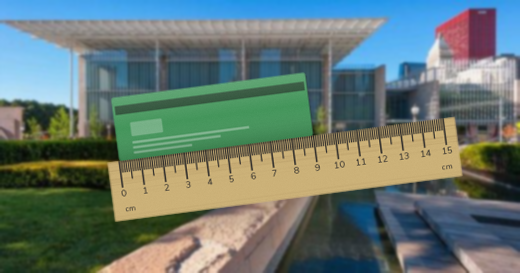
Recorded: 9 (cm)
